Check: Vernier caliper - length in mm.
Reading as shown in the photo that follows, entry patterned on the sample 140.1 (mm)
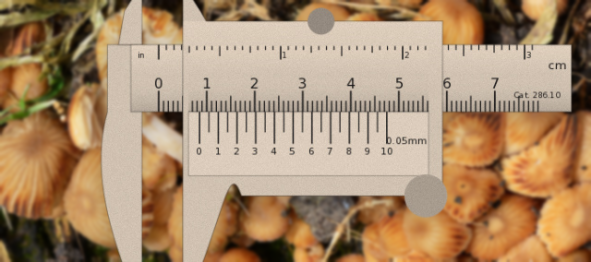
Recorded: 8.5 (mm)
